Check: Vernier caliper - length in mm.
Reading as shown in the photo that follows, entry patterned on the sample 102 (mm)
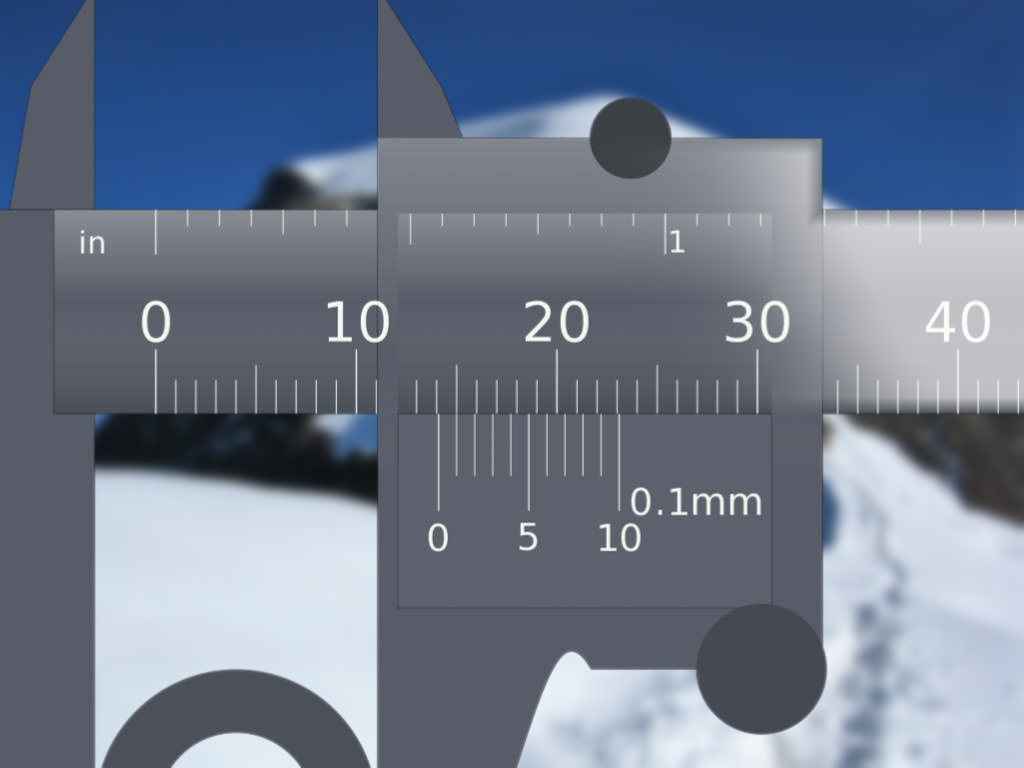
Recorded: 14.1 (mm)
